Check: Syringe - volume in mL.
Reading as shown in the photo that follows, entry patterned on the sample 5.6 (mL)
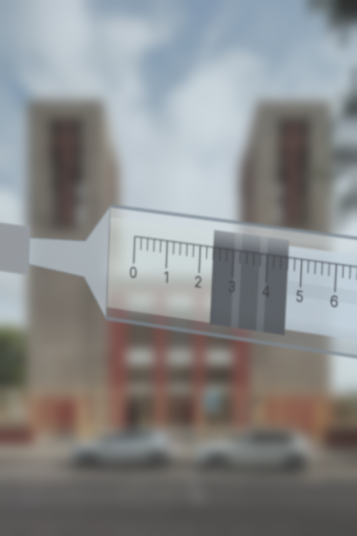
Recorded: 2.4 (mL)
